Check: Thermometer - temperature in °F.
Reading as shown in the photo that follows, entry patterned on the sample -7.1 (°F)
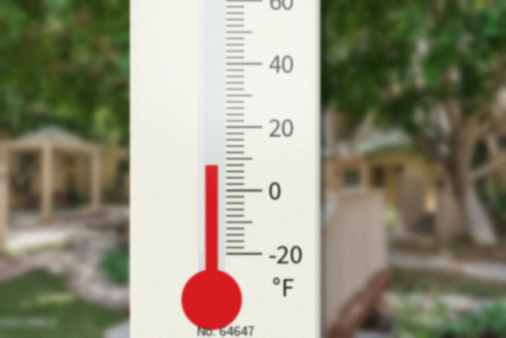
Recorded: 8 (°F)
